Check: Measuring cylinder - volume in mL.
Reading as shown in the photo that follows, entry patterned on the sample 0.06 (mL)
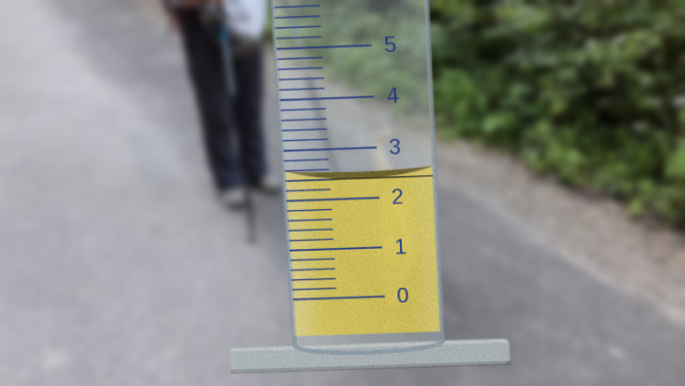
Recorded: 2.4 (mL)
